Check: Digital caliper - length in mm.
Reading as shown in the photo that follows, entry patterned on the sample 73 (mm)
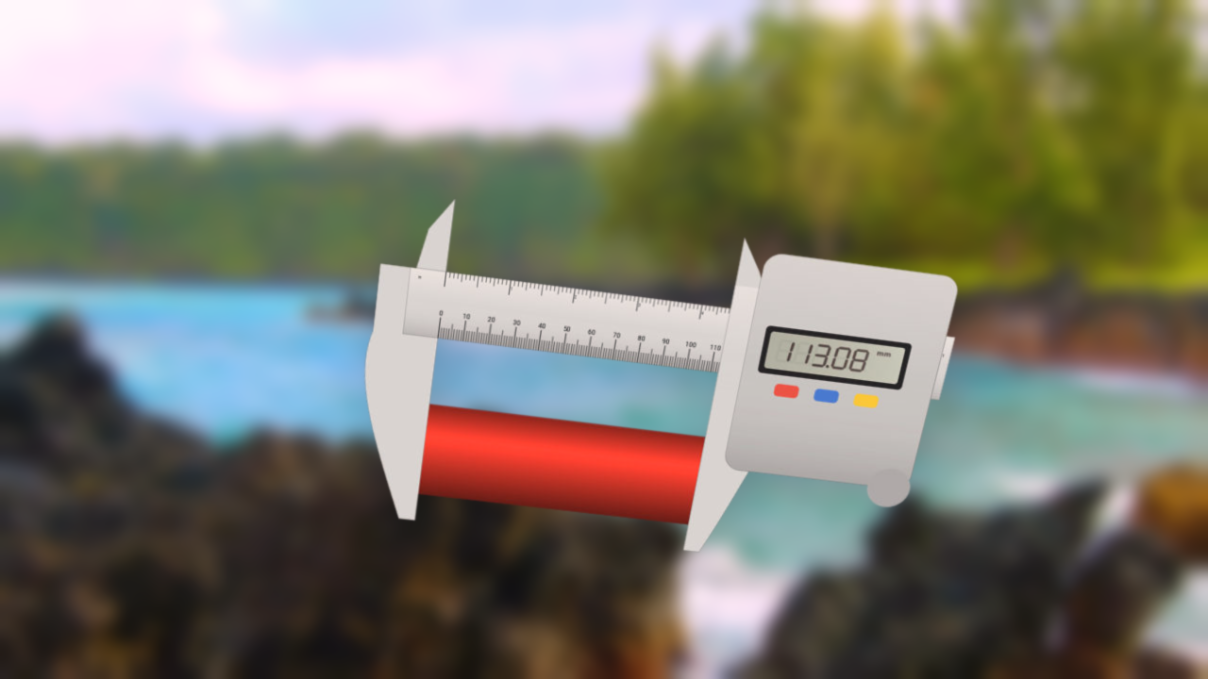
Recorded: 113.08 (mm)
